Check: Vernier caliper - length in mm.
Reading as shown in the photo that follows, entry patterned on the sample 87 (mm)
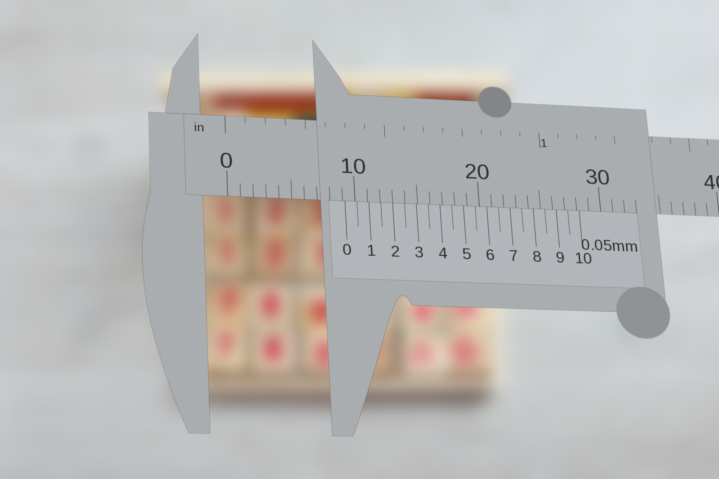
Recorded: 9.2 (mm)
